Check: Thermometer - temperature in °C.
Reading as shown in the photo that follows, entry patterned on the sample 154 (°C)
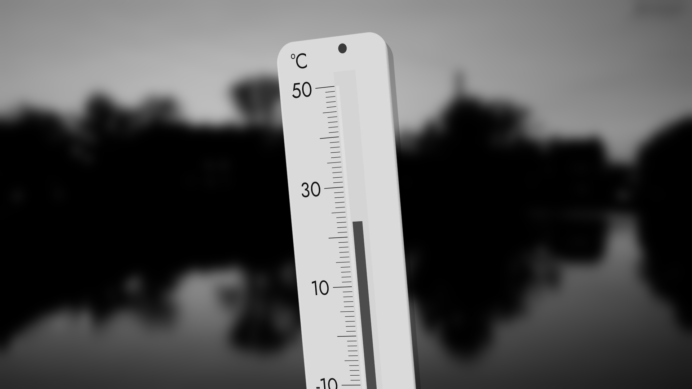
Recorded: 23 (°C)
